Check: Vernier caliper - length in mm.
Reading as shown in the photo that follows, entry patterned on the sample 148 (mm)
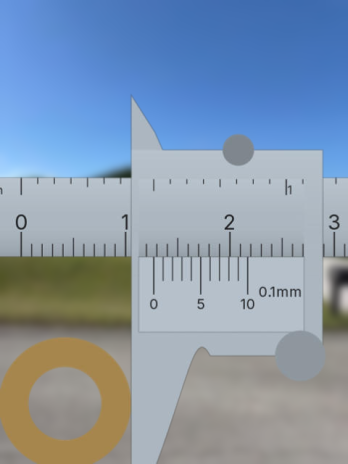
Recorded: 12.7 (mm)
